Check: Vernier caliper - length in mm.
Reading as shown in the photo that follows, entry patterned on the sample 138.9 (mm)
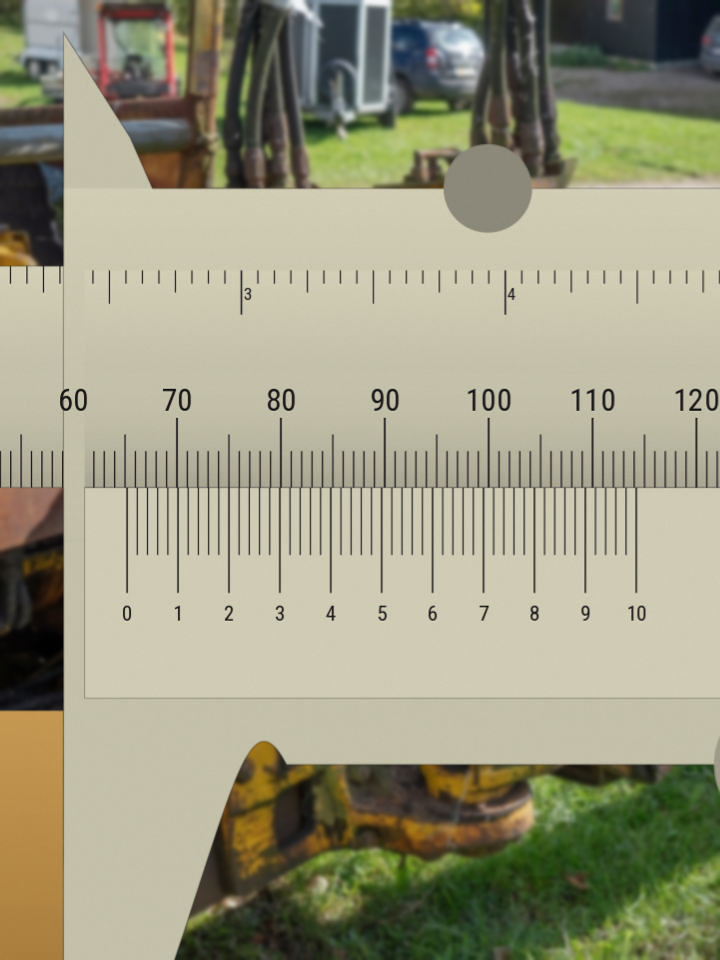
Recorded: 65.2 (mm)
